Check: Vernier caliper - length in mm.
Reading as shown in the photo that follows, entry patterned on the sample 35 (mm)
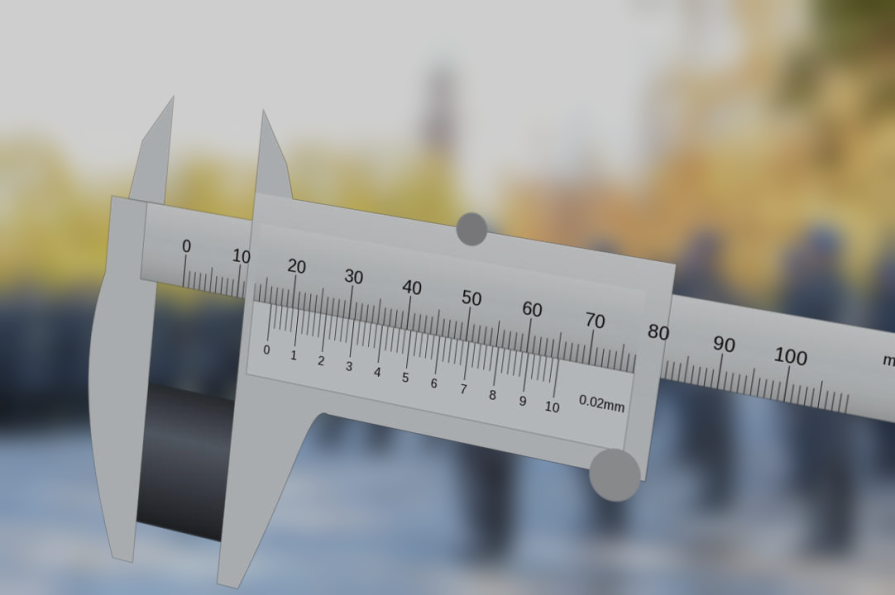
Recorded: 16.2 (mm)
